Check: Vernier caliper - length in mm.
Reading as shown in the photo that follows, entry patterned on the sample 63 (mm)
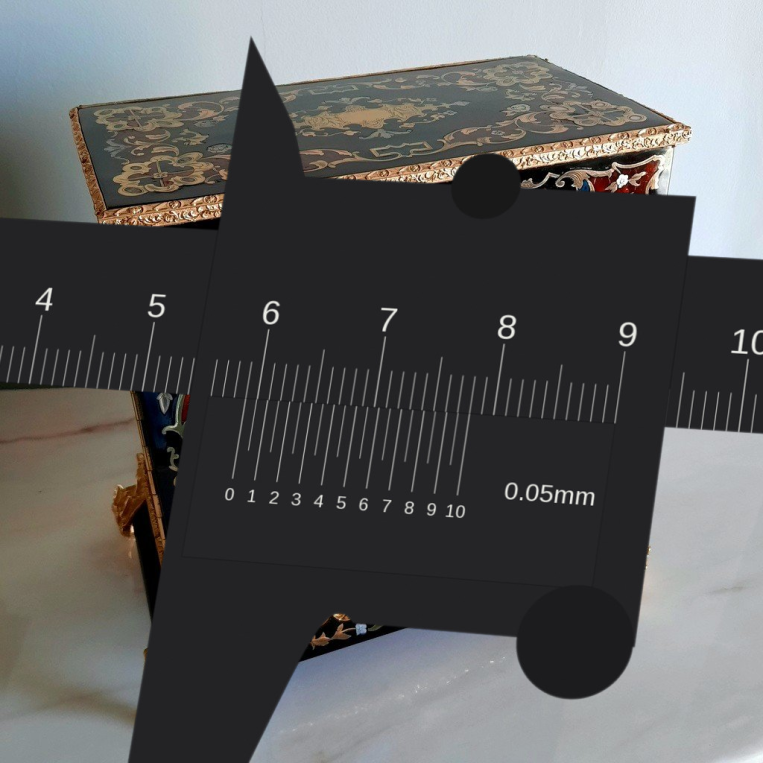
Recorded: 59.0 (mm)
